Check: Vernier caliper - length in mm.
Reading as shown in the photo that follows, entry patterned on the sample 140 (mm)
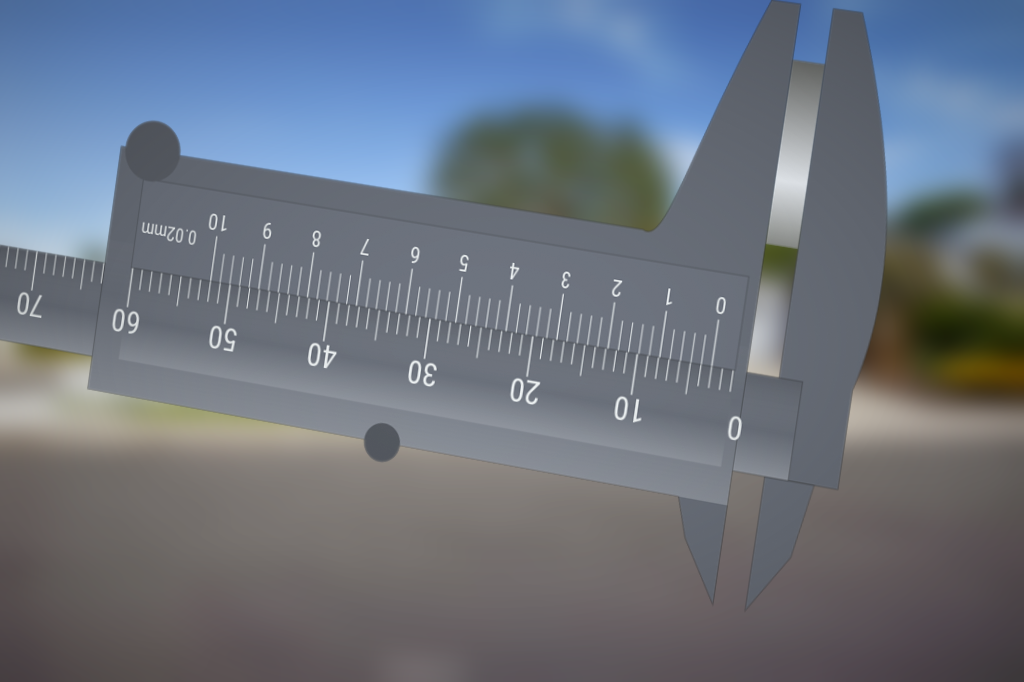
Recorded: 3.0 (mm)
